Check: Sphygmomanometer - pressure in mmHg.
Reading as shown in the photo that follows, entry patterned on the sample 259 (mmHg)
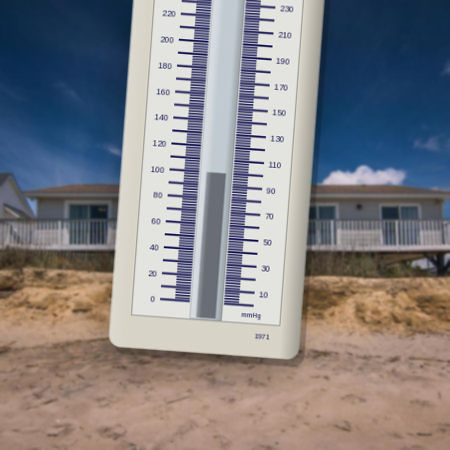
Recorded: 100 (mmHg)
